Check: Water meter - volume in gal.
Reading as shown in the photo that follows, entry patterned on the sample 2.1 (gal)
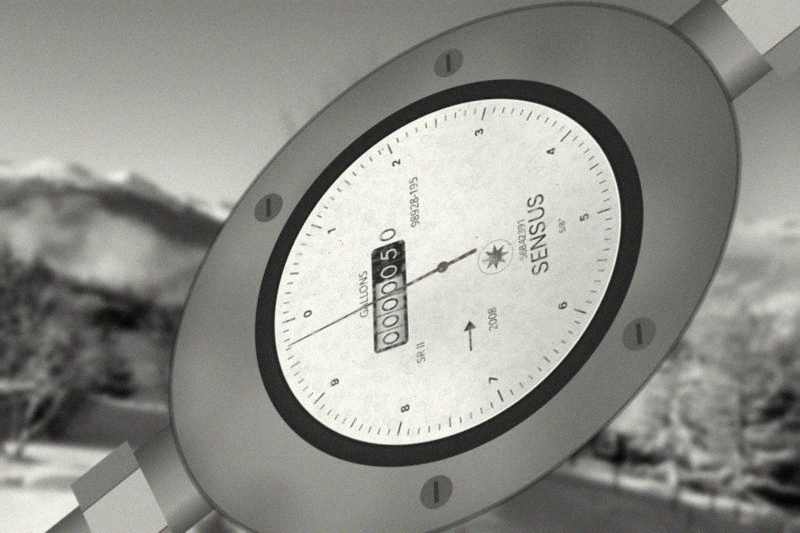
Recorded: 49.7 (gal)
